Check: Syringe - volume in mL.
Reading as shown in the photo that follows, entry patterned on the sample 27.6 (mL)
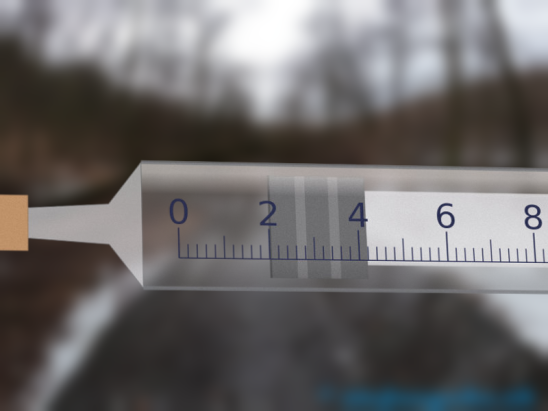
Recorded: 2 (mL)
